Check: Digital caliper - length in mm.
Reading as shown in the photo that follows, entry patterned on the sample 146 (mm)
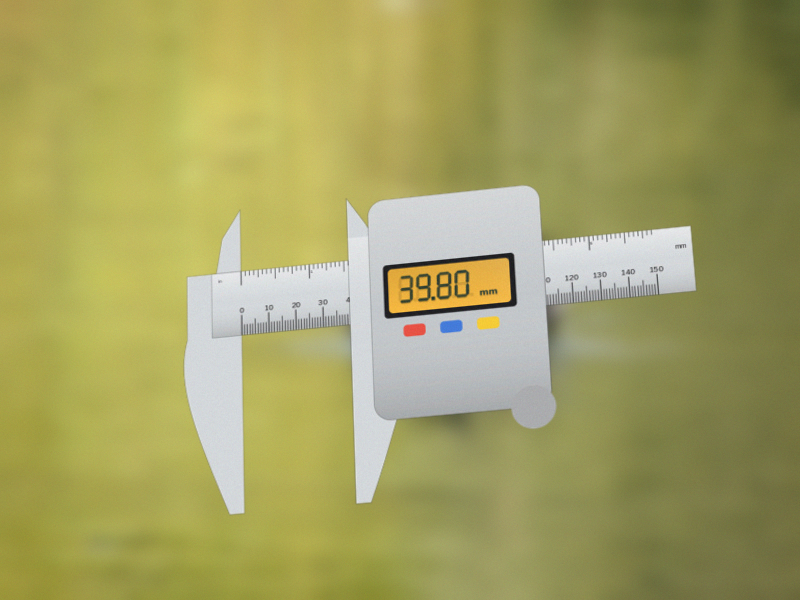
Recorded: 39.80 (mm)
